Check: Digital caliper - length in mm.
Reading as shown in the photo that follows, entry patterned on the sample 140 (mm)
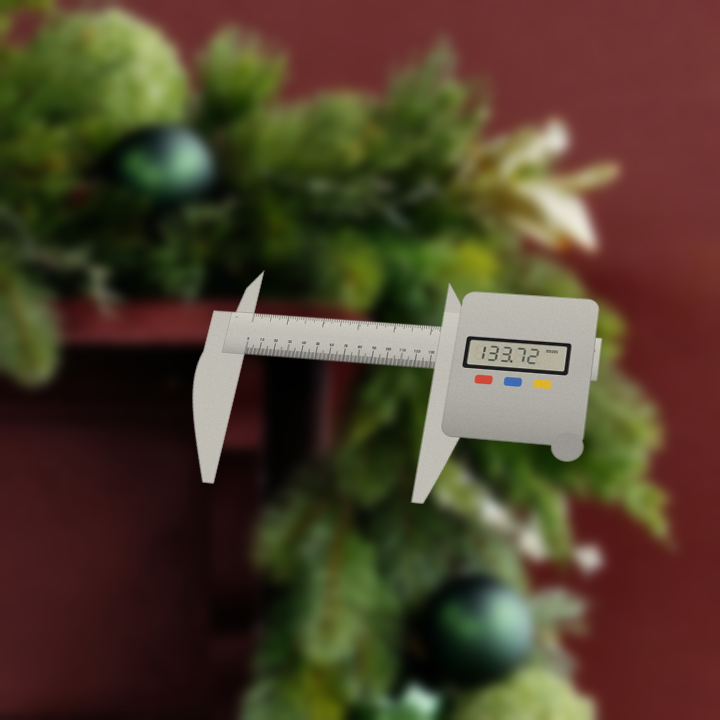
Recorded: 133.72 (mm)
